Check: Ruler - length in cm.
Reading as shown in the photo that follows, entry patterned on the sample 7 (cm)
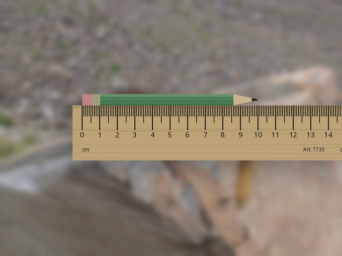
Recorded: 10 (cm)
